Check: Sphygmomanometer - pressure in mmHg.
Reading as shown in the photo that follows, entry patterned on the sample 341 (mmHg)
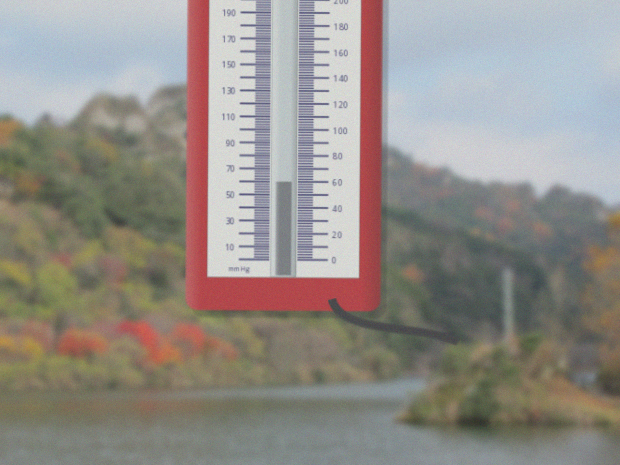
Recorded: 60 (mmHg)
